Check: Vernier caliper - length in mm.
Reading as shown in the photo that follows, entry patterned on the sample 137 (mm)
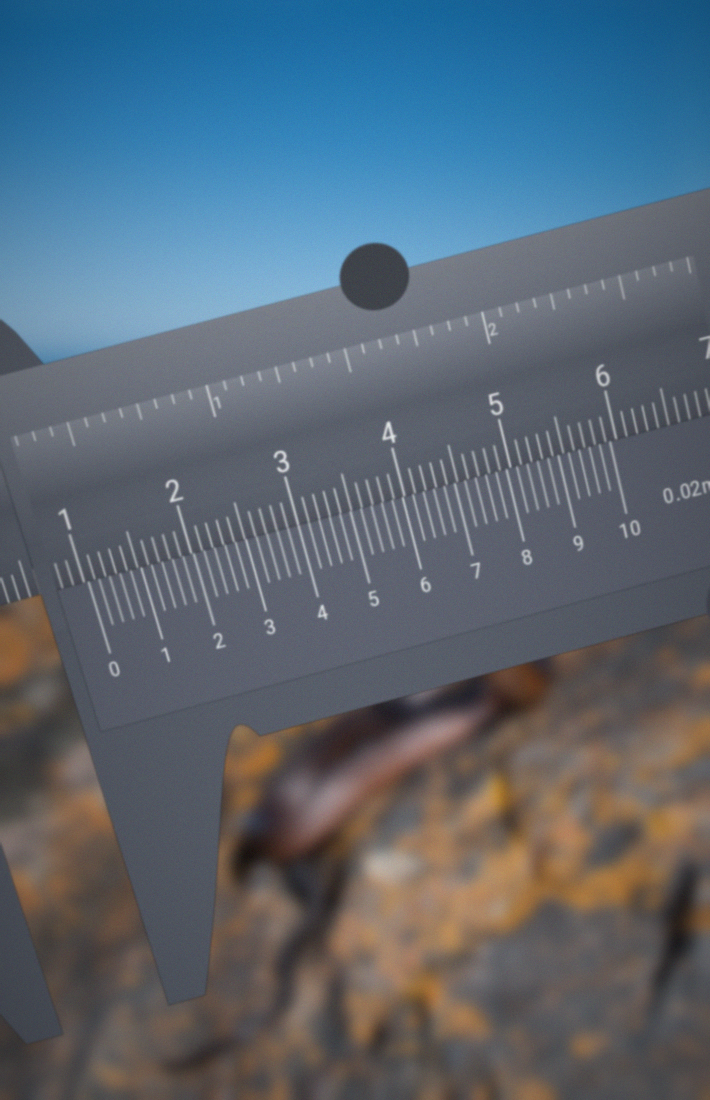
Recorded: 10.4 (mm)
